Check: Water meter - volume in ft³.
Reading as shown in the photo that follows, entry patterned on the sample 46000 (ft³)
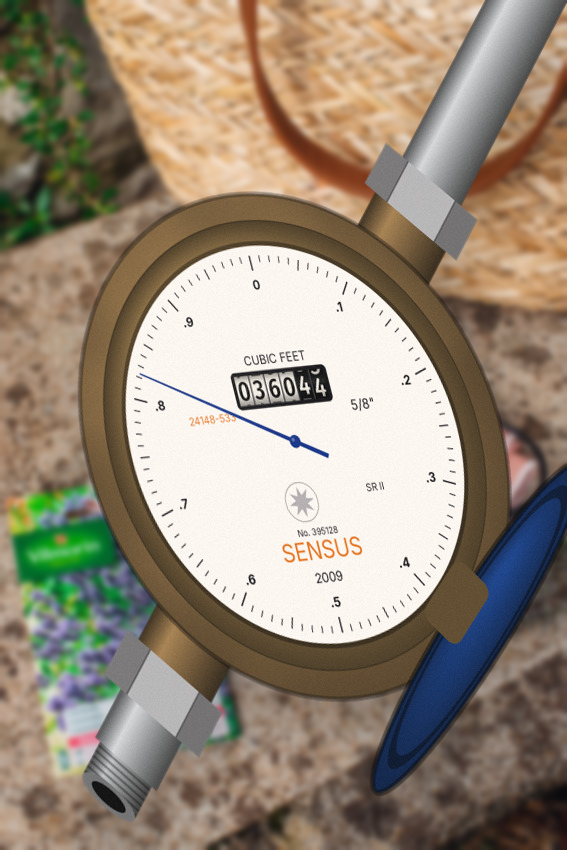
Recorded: 36043.82 (ft³)
